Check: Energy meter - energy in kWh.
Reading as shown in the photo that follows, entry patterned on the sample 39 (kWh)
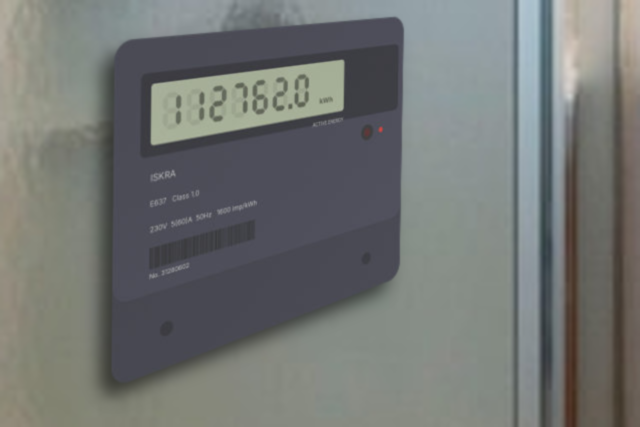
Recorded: 112762.0 (kWh)
